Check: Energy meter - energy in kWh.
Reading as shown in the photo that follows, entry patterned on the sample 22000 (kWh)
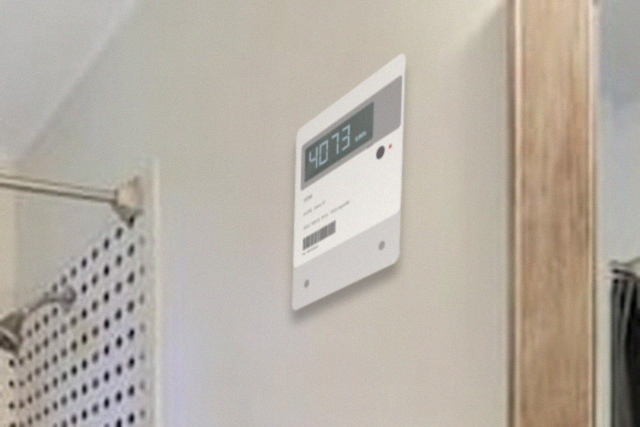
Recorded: 4073 (kWh)
